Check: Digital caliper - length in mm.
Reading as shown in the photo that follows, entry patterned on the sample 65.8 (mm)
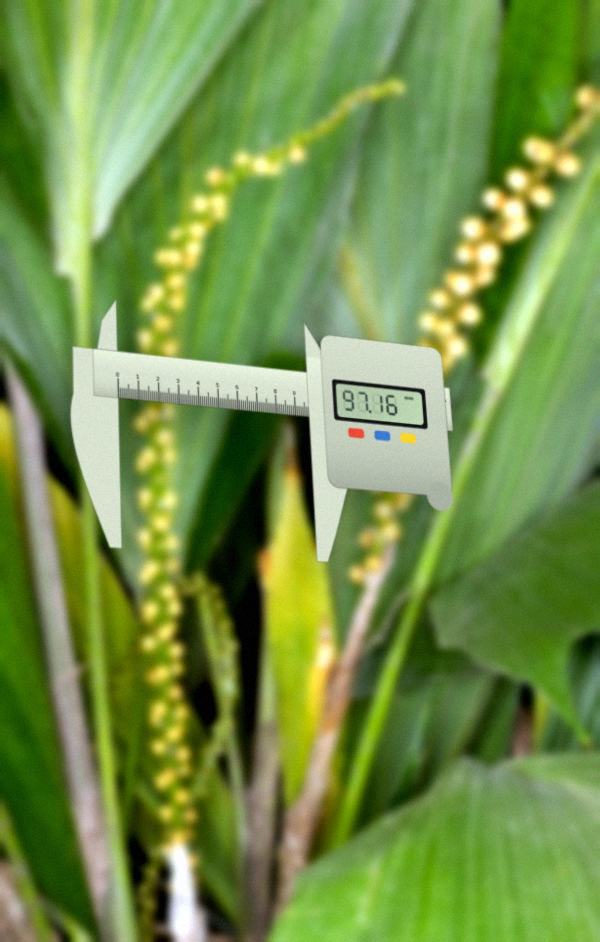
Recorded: 97.16 (mm)
